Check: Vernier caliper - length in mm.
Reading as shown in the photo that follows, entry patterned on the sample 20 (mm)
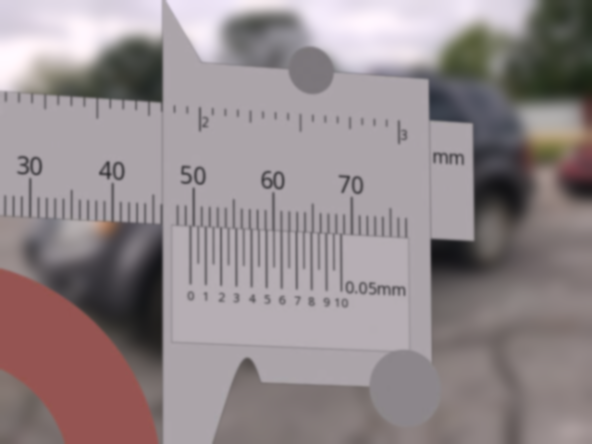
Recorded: 49.6 (mm)
